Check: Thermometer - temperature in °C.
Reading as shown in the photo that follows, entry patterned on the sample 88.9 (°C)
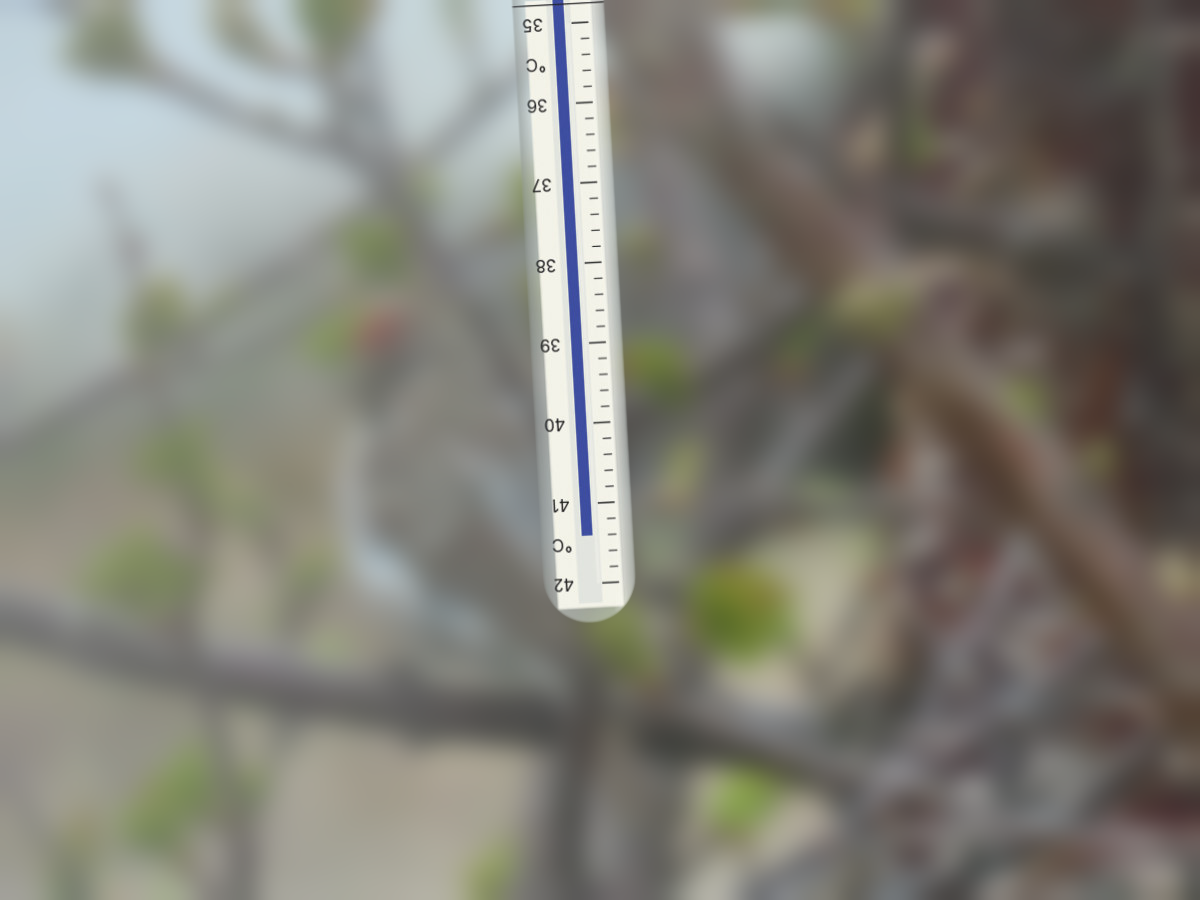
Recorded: 41.4 (°C)
